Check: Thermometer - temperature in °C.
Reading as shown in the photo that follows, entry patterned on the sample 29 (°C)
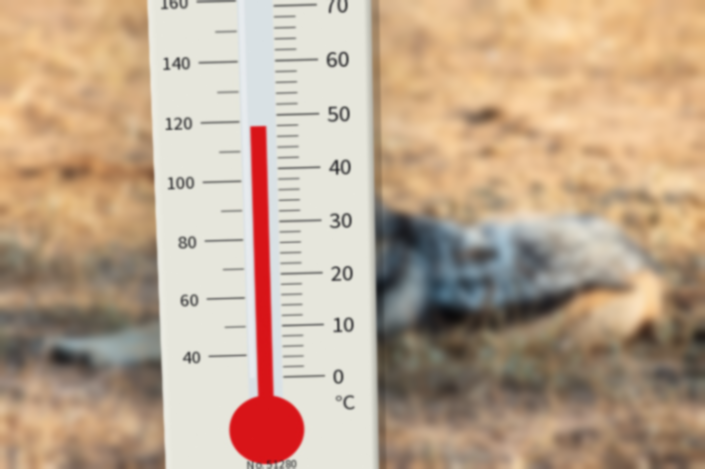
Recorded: 48 (°C)
